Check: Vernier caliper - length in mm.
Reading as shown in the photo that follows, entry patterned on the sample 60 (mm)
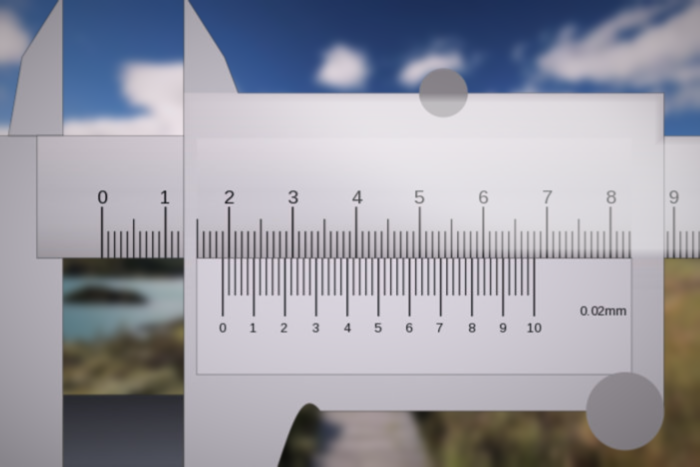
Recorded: 19.0 (mm)
